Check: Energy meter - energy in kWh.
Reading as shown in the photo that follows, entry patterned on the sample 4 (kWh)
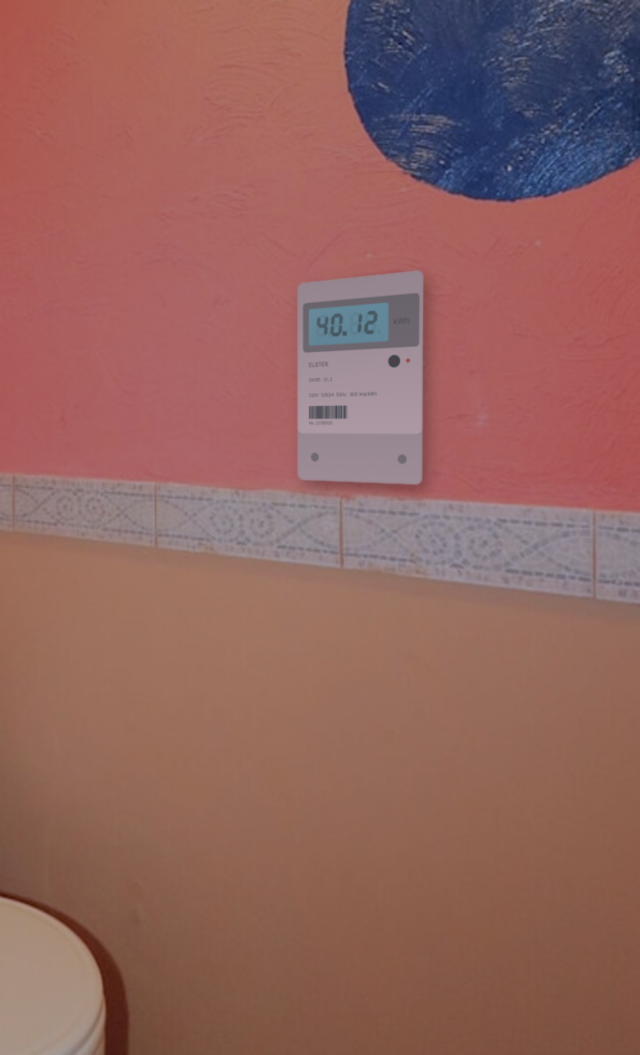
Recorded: 40.12 (kWh)
